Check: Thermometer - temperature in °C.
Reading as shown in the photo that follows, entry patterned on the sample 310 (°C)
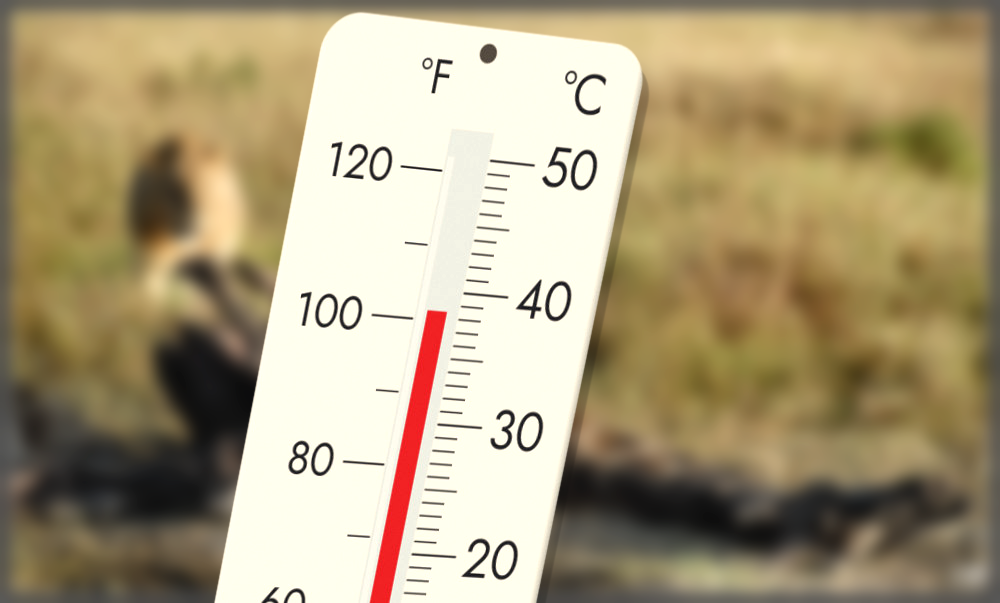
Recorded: 38.5 (°C)
